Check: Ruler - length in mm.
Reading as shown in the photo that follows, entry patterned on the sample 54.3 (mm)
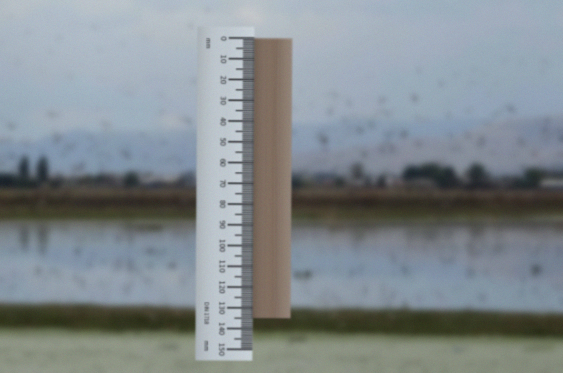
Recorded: 135 (mm)
